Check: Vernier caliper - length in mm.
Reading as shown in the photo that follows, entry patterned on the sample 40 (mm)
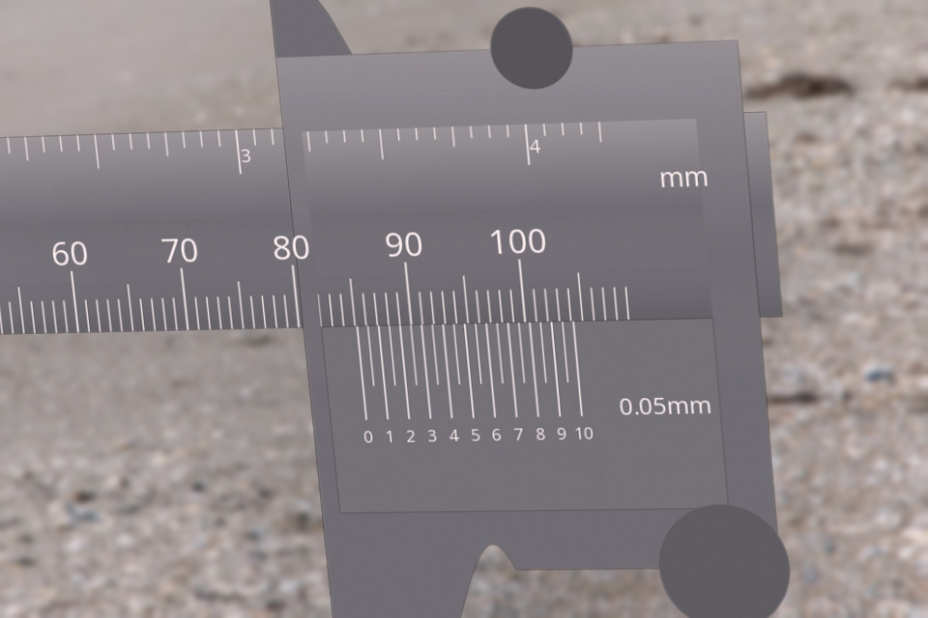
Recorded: 85.2 (mm)
